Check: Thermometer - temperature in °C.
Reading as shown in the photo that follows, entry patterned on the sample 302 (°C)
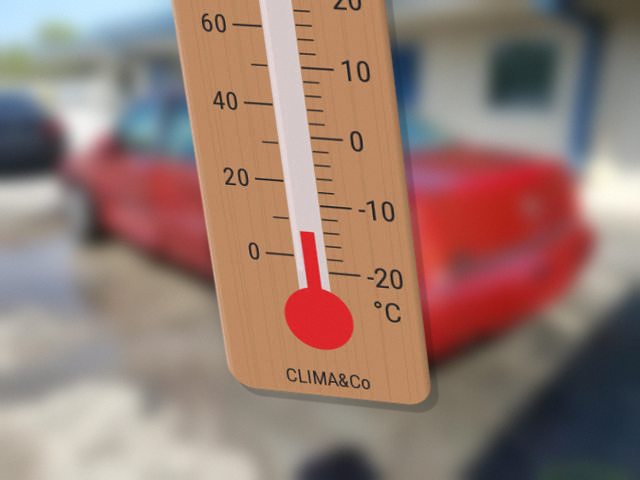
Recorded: -14 (°C)
